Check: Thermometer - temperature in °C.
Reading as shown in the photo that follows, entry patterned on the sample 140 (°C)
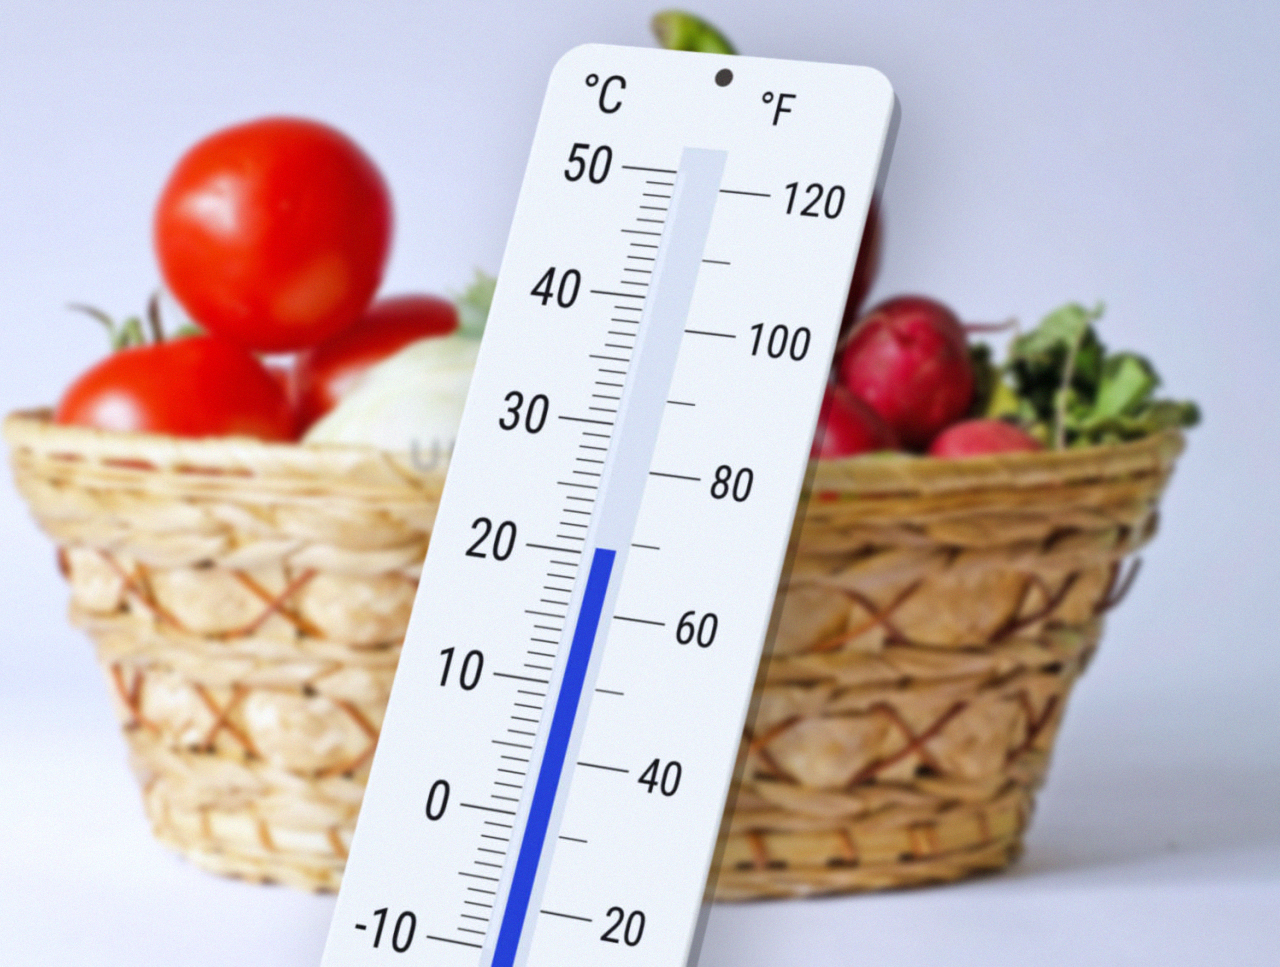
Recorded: 20.5 (°C)
